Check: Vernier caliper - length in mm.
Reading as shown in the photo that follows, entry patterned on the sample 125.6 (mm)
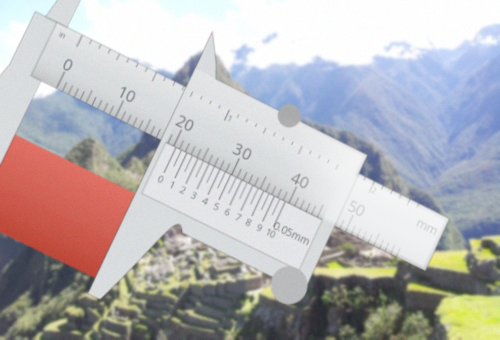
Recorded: 20.4 (mm)
